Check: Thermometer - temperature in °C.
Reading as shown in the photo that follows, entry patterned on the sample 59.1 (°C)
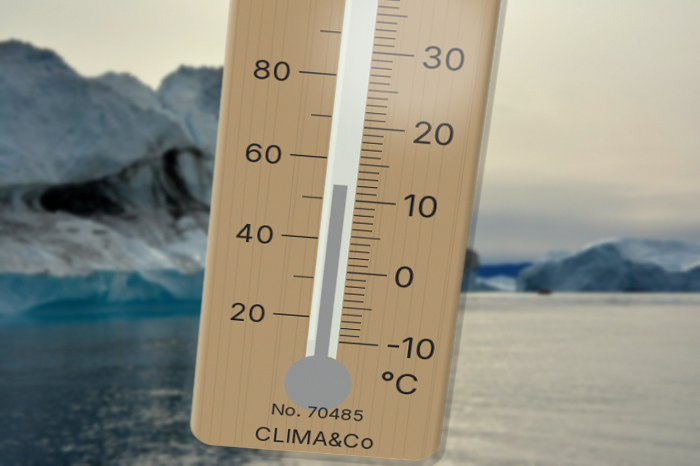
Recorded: 12 (°C)
